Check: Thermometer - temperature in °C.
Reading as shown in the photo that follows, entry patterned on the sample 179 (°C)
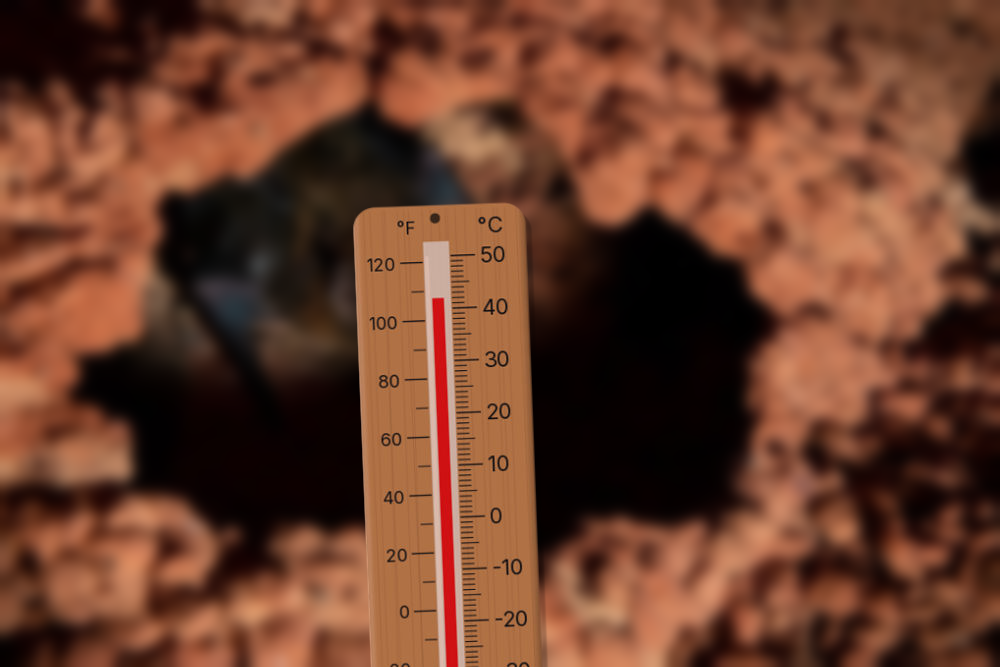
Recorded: 42 (°C)
